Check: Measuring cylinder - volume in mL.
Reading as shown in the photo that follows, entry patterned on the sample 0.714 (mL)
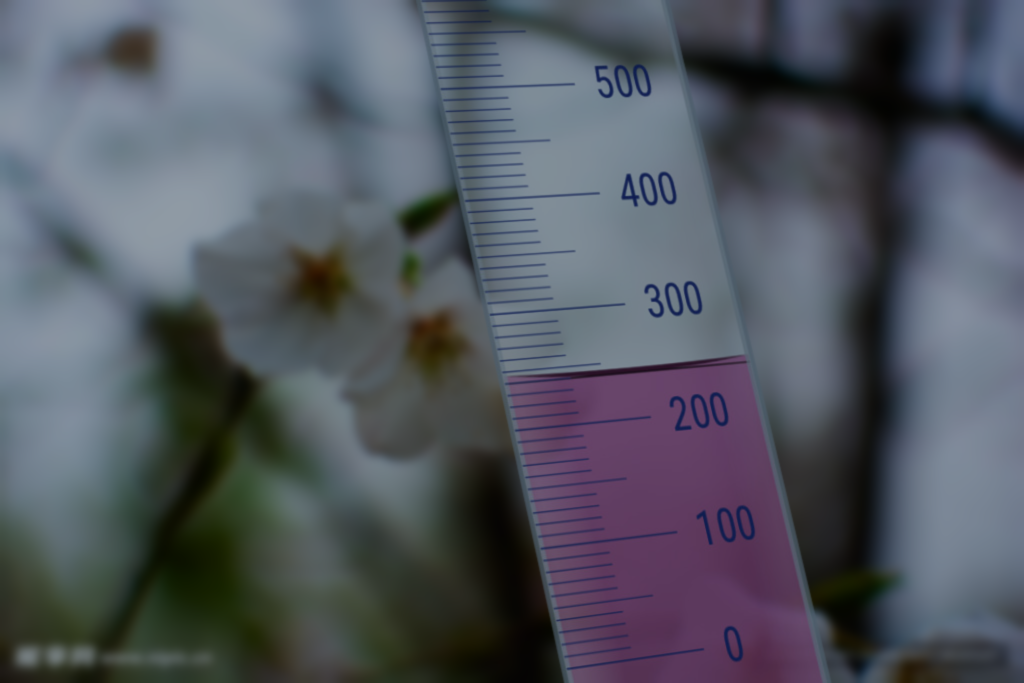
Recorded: 240 (mL)
